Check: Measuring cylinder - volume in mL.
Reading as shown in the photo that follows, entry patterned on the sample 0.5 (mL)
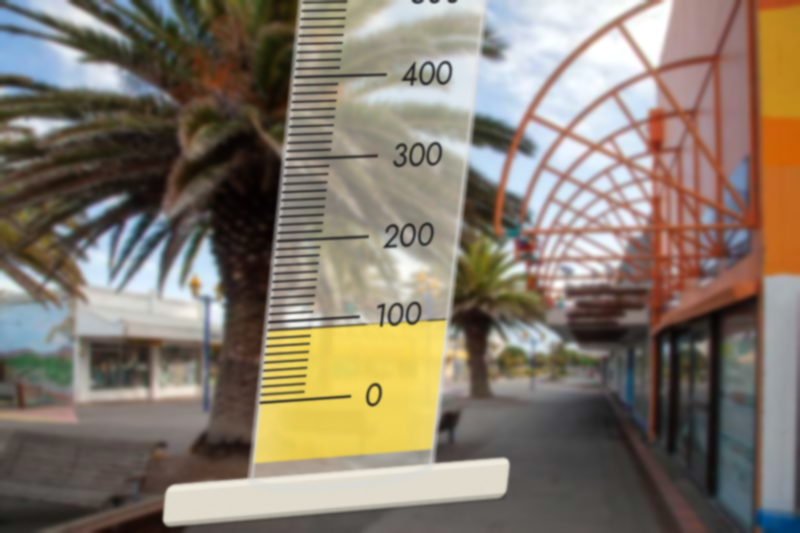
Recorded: 90 (mL)
